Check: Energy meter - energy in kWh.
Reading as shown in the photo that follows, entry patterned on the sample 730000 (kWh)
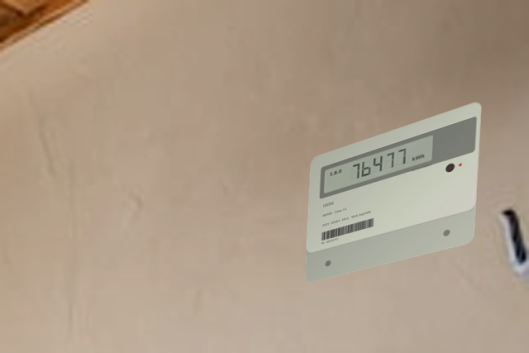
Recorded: 76477 (kWh)
